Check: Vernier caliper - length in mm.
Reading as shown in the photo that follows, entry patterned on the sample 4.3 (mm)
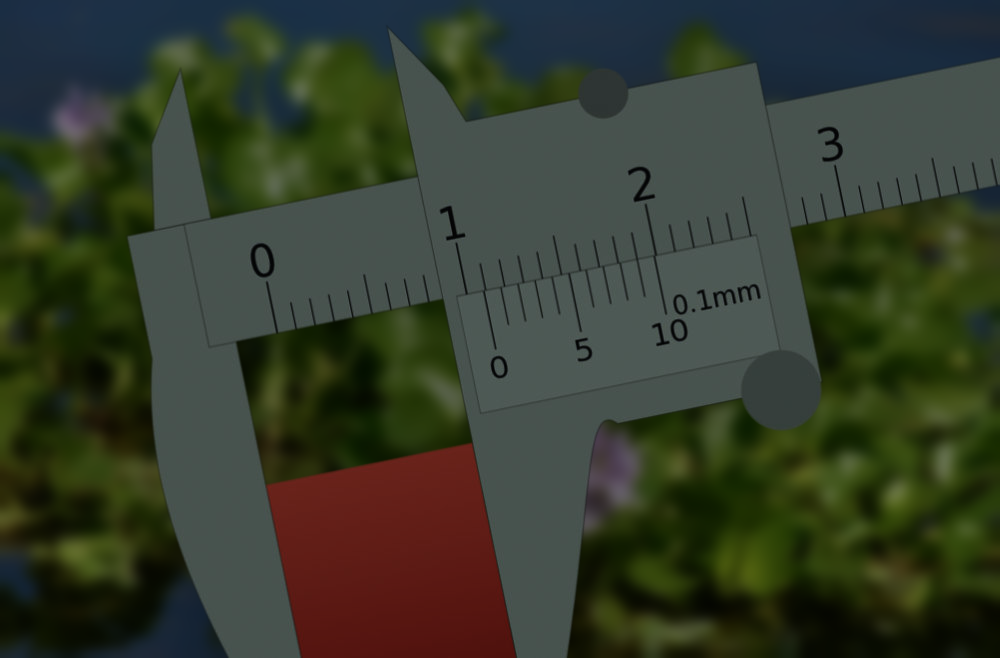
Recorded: 10.9 (mm)
